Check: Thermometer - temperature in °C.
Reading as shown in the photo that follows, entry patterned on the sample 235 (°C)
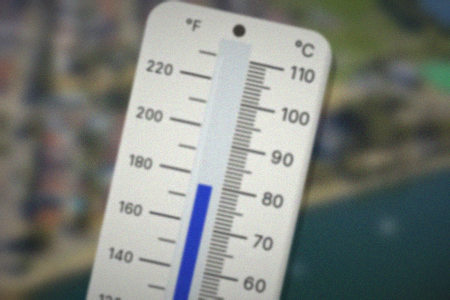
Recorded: 80 (°C)
